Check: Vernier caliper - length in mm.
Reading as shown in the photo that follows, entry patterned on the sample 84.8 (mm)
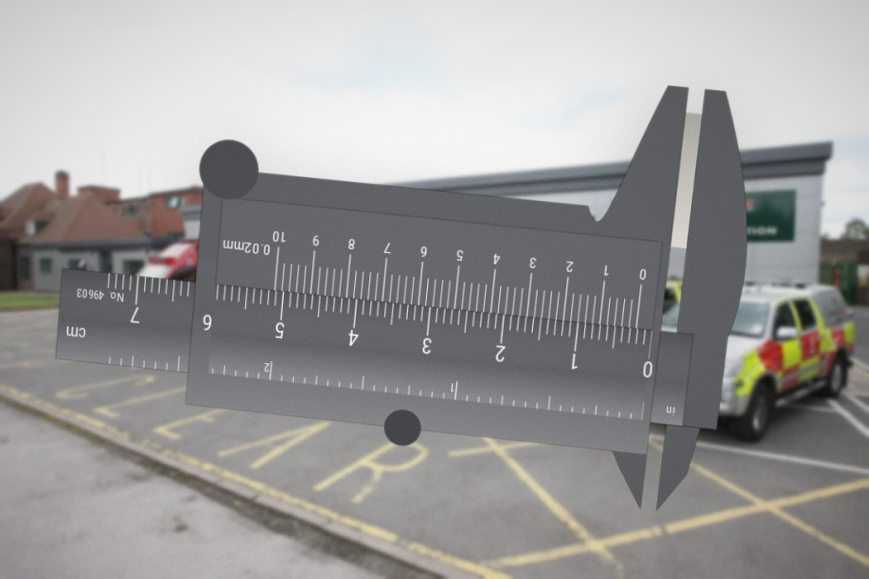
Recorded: 2.2 (mm)
